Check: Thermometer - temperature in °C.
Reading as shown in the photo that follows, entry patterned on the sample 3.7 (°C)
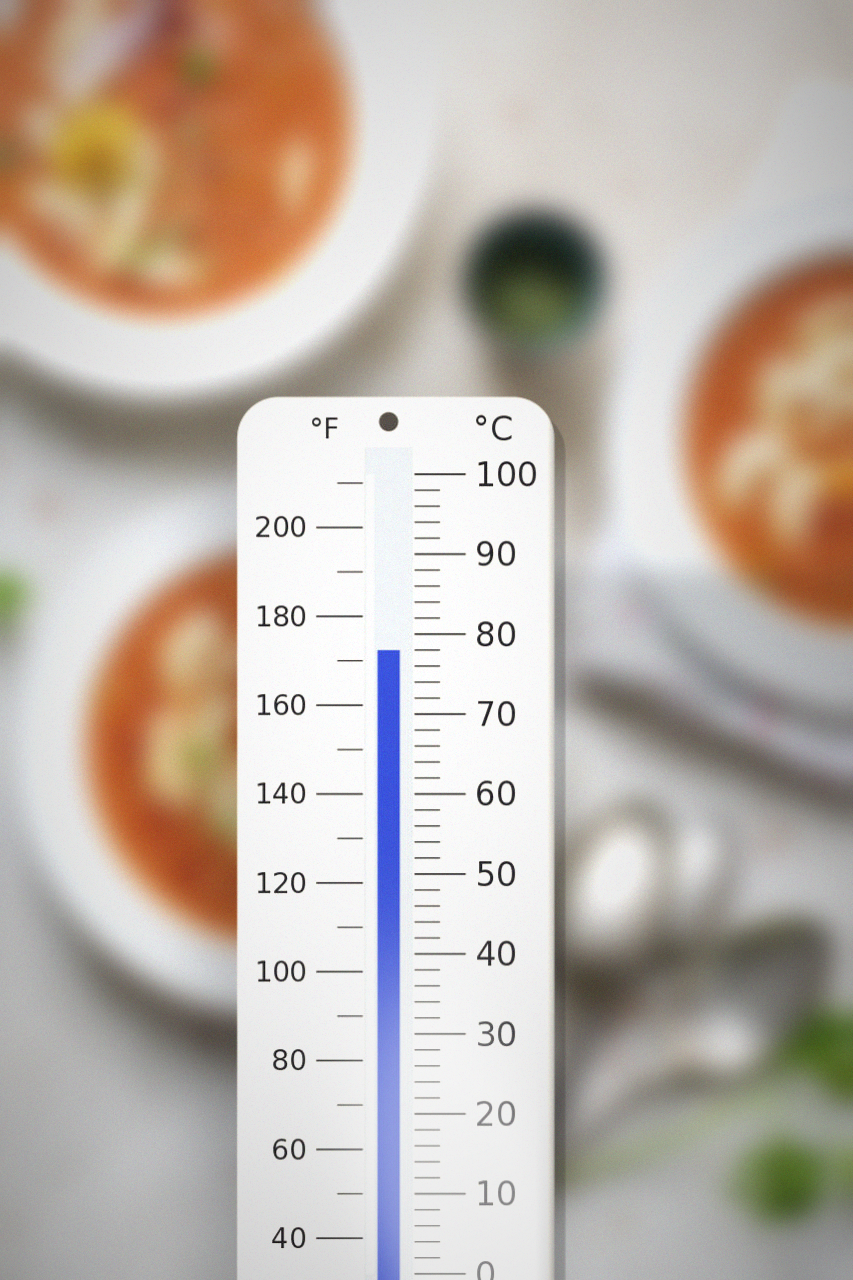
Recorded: 78 (°C)
